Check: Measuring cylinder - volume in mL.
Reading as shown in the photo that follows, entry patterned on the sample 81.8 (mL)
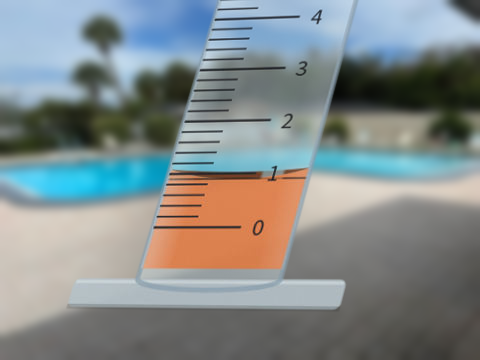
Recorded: 0.9 (mL)
